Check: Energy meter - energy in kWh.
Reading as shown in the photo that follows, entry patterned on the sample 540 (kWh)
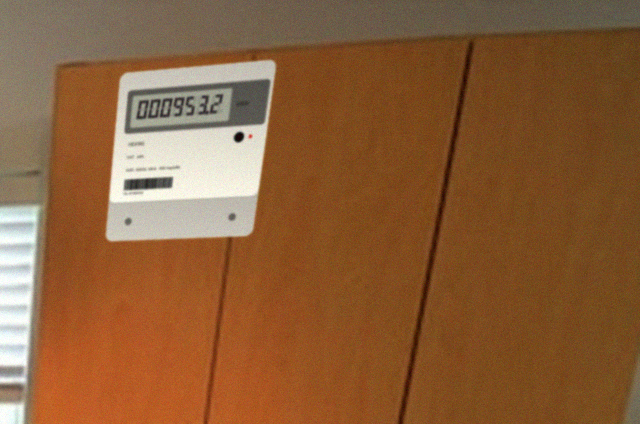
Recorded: 953.2 (kWh)
